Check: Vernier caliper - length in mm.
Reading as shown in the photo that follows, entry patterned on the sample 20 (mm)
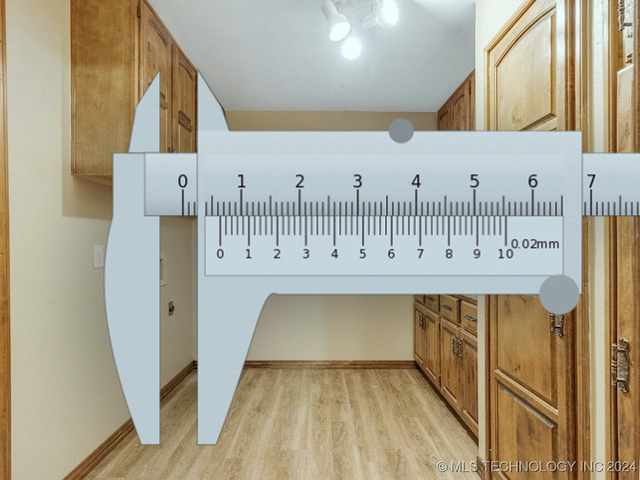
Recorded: 6.4 (mm)
